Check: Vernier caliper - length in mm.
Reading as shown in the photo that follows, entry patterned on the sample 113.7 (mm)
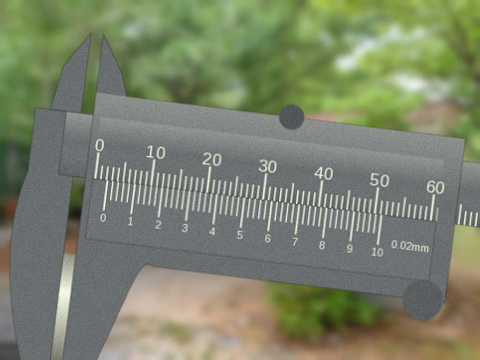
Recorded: 2.2 (mm)
